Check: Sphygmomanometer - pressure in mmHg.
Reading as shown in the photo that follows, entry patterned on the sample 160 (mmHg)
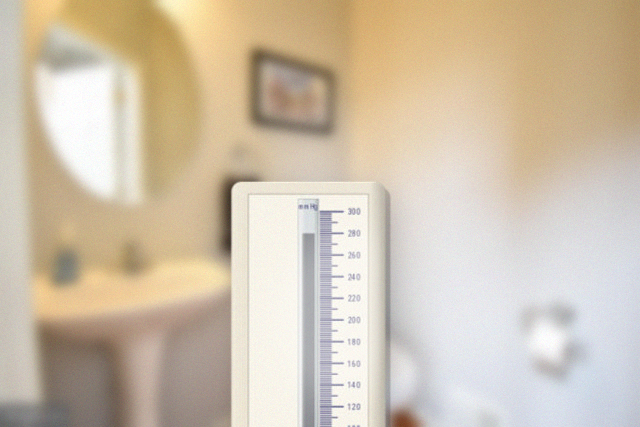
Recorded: 280 (mmHg)
